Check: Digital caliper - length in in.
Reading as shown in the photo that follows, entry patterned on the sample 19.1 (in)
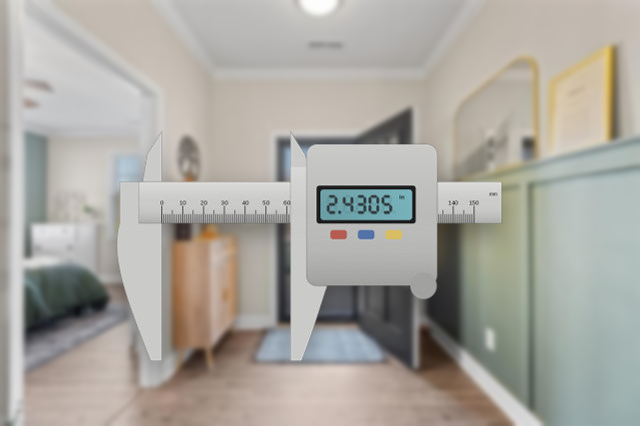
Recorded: 2.4305 (in)
